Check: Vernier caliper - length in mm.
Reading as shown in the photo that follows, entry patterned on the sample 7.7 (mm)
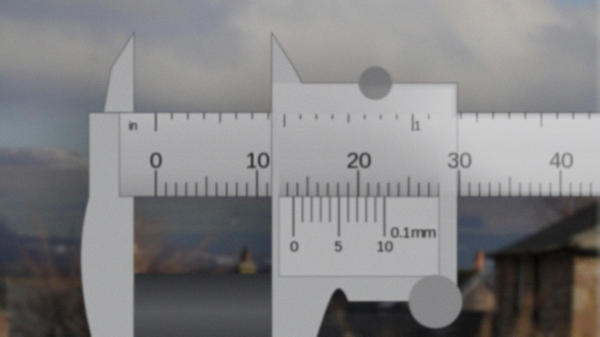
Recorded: 13.6 (mm)
